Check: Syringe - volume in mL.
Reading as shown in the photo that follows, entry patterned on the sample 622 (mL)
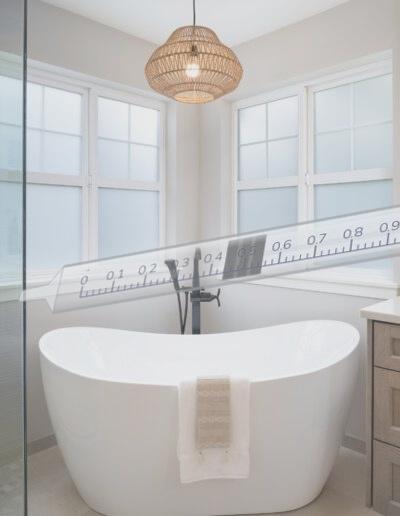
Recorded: 0.44 (mL)
